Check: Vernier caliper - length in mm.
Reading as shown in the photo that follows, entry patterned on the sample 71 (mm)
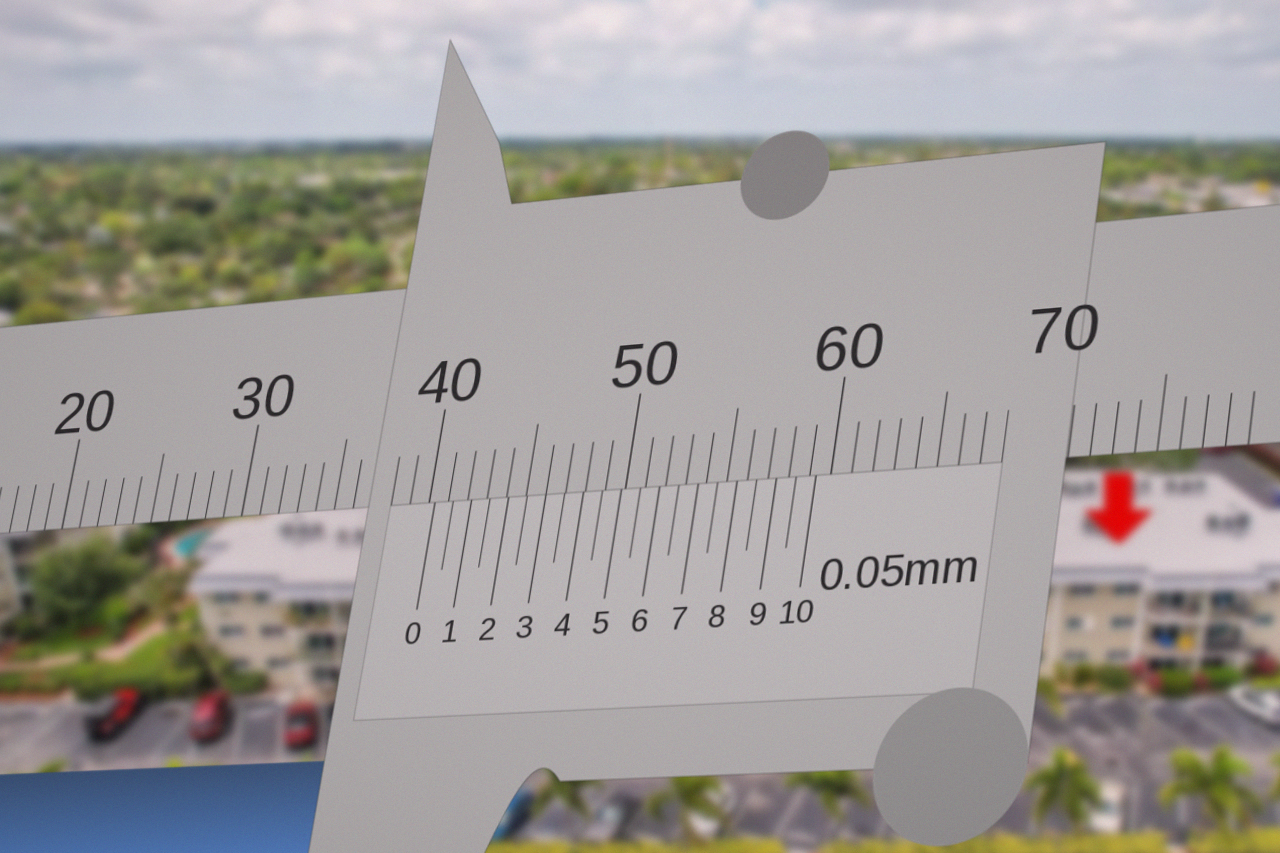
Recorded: 40.3 (mm)
